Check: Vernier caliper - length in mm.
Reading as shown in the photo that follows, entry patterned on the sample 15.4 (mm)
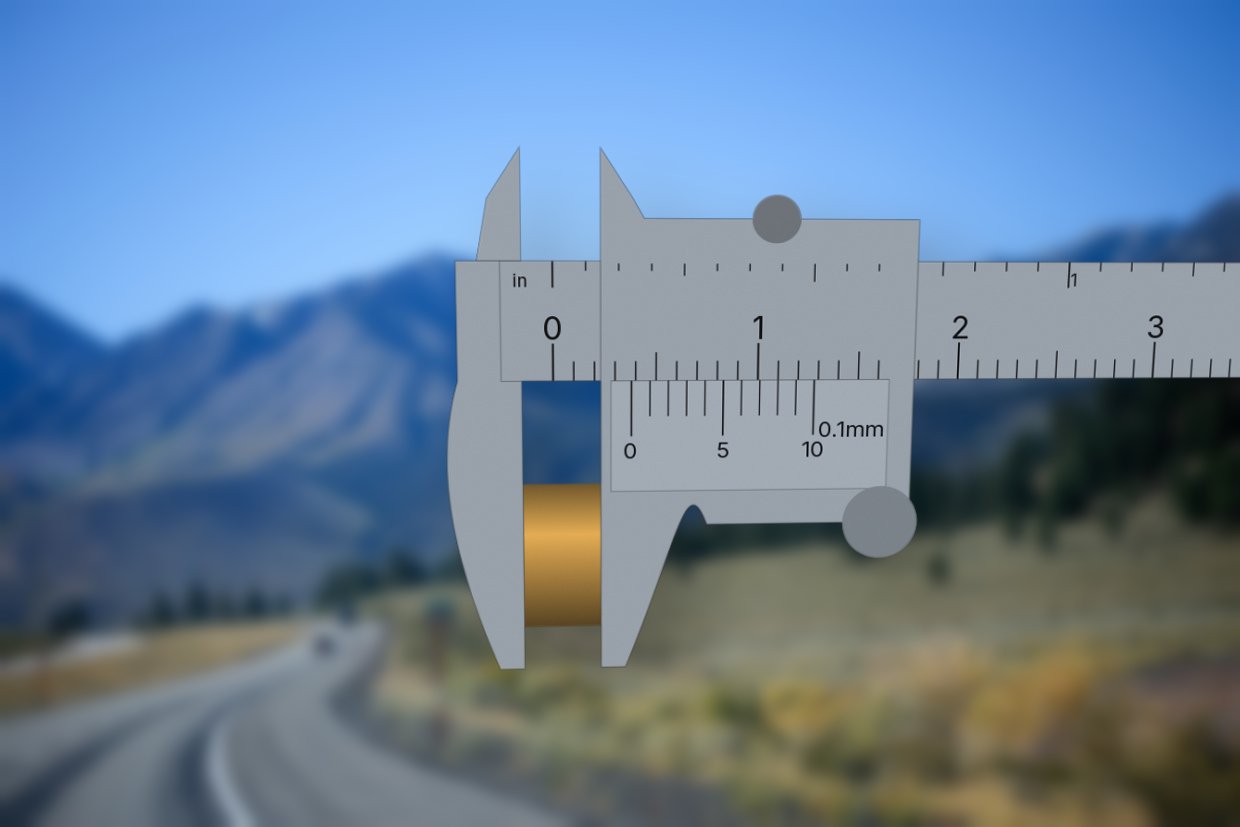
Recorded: 3.8 (mm)
